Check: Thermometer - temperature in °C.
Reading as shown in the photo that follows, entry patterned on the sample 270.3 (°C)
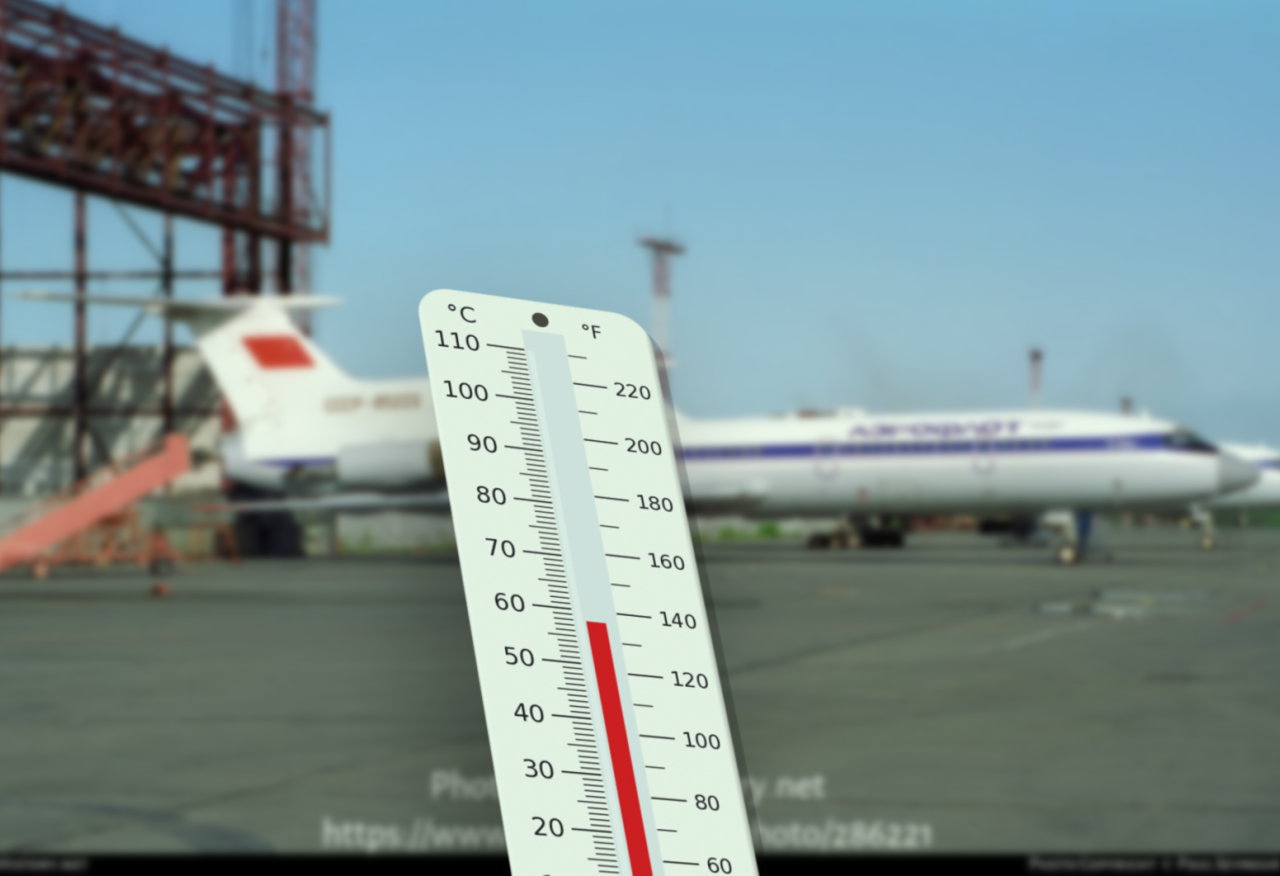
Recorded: 58 (°C)
